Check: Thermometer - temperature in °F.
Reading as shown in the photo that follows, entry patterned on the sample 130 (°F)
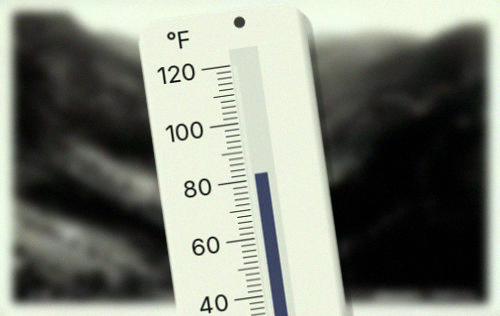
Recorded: 82 (°F)
